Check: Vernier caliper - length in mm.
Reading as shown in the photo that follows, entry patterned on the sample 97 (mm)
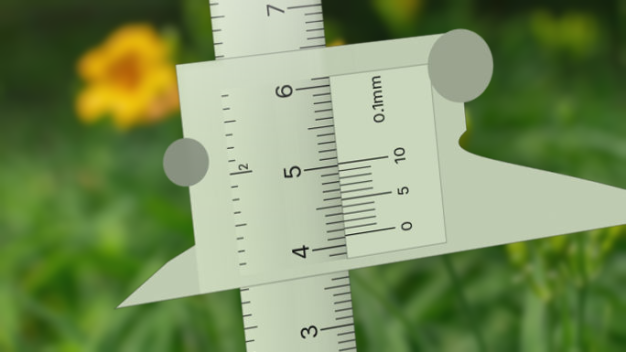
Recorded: 41.2 (mm)
